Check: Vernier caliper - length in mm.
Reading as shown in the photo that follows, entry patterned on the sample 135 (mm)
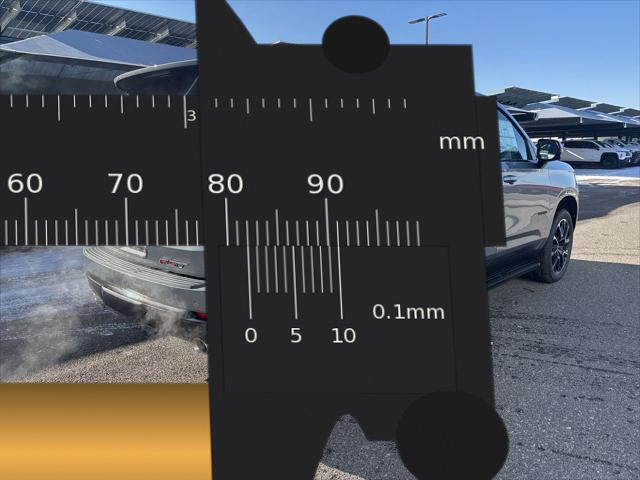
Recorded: 82.0 (mm)
